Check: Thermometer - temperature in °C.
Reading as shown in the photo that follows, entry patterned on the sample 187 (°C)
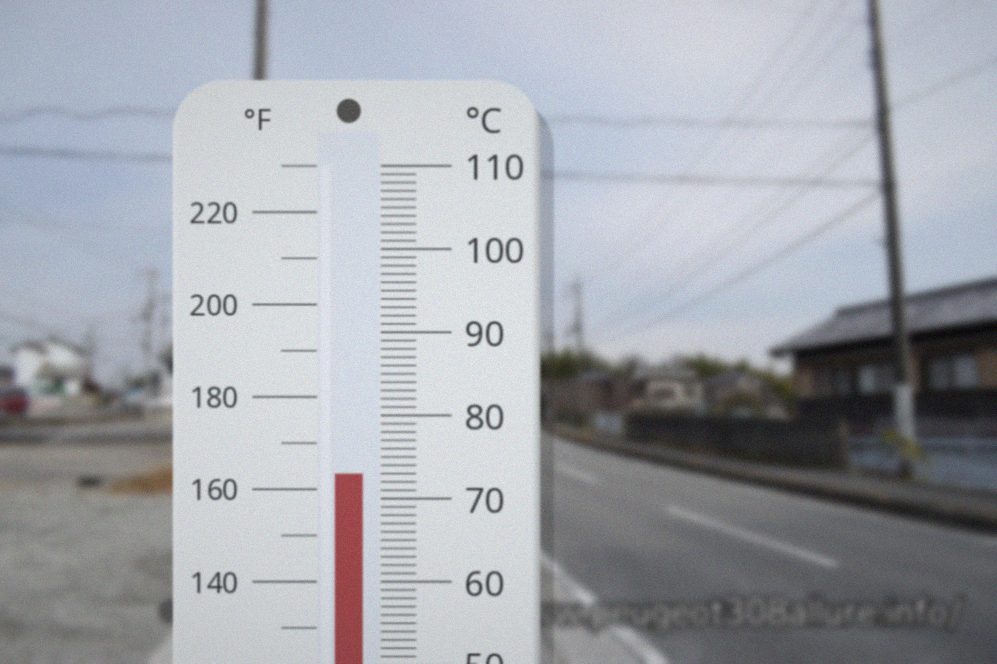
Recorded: 73 (°C)
